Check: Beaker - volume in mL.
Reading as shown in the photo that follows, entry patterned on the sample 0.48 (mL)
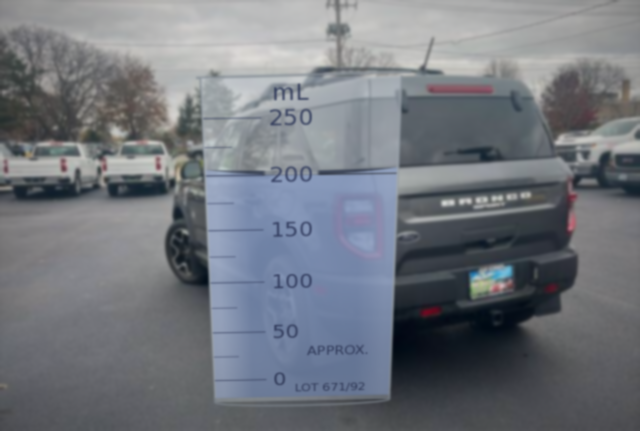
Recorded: 200 (mL)
